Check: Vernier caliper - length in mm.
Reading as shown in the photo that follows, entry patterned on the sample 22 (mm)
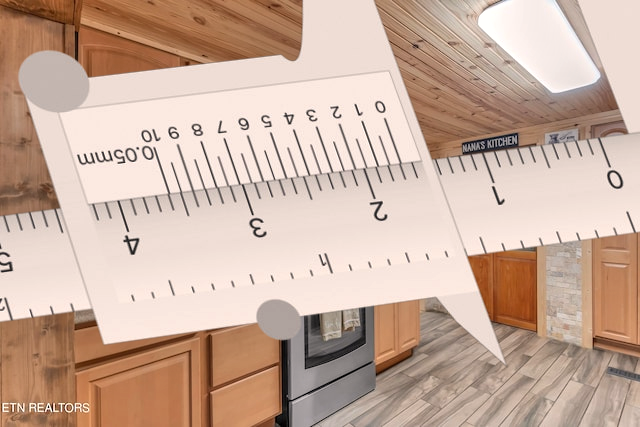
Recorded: 16.9 (mm)
